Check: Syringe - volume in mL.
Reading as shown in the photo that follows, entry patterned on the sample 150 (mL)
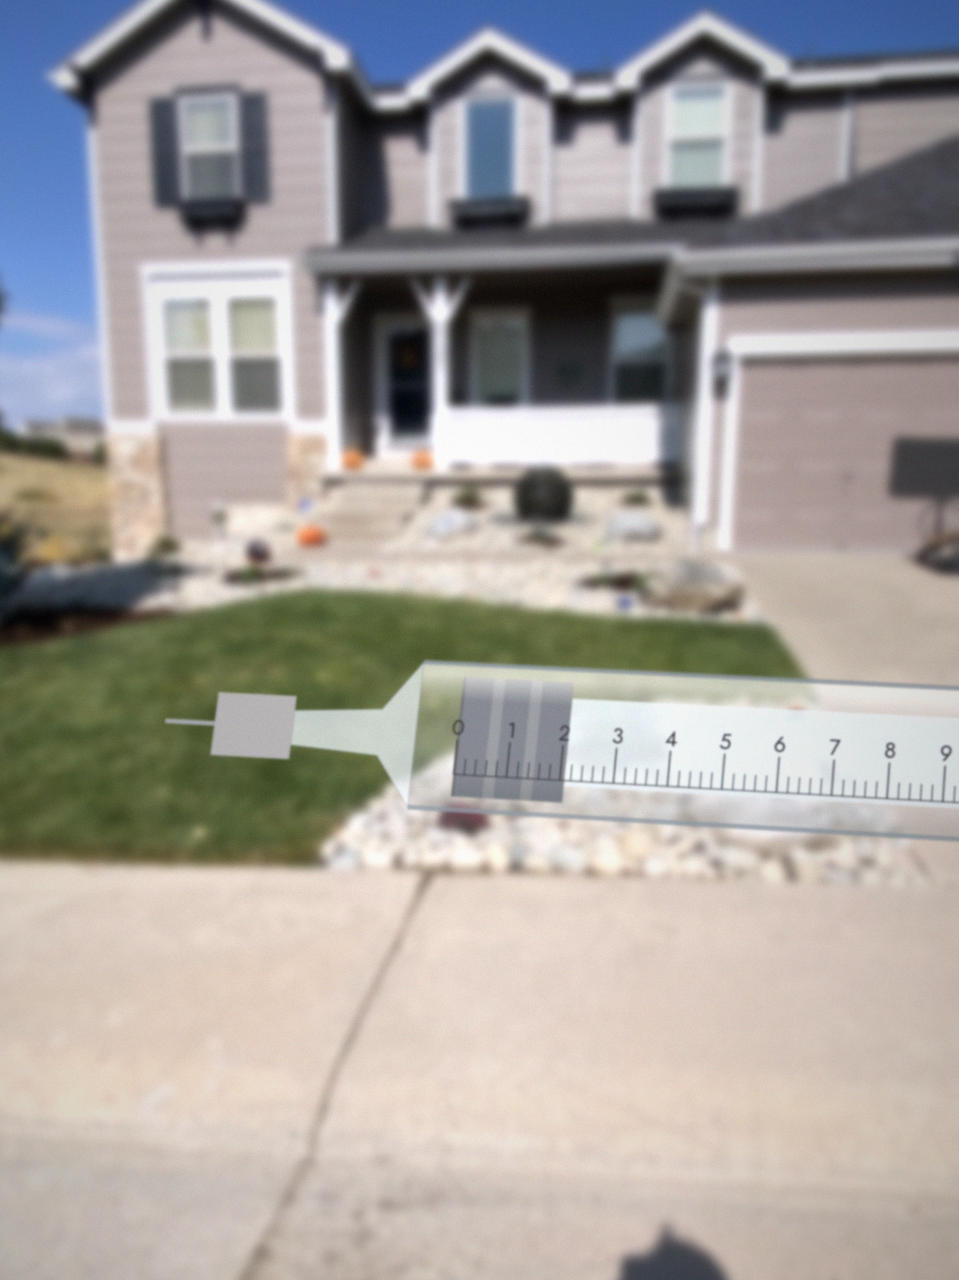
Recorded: 0 (mL)
